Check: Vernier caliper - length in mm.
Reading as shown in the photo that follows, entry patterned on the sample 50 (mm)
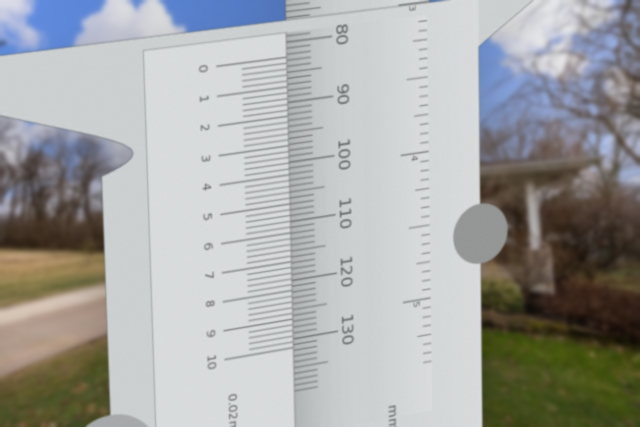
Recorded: 82.5 (mm)
